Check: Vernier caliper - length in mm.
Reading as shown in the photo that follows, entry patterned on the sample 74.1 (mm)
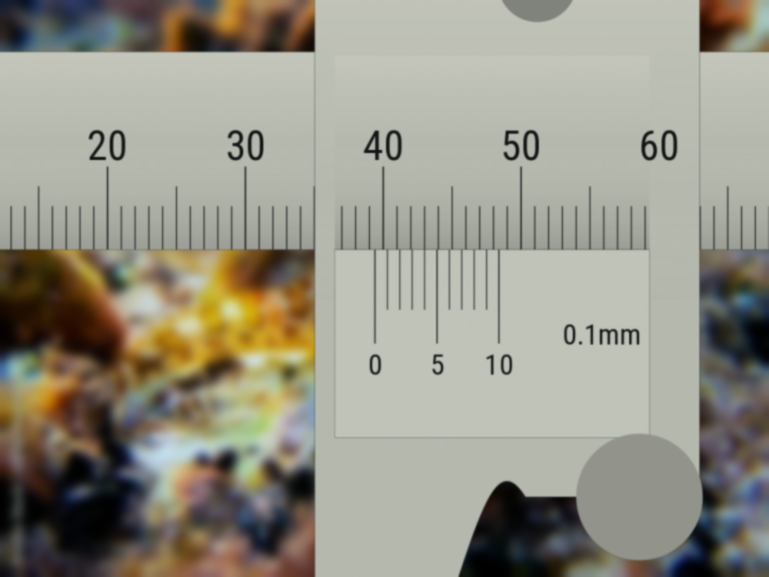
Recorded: 39.4 (mm)
